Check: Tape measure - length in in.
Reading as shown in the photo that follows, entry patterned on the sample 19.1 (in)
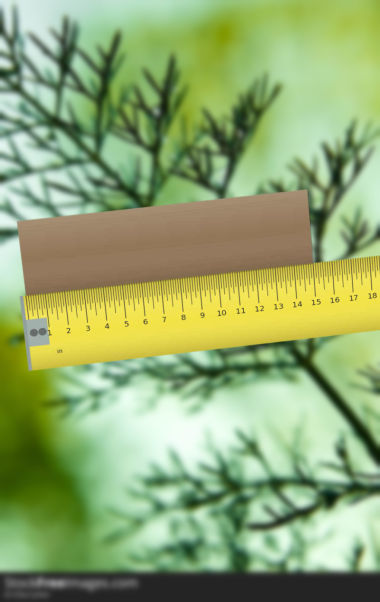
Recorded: 15 (in)
